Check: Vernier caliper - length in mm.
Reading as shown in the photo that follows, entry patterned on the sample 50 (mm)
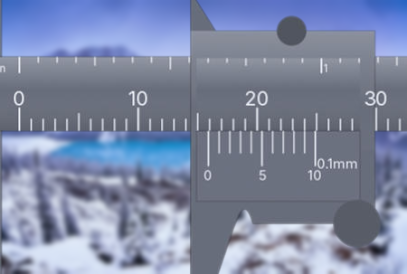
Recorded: 15.9 (mm)
